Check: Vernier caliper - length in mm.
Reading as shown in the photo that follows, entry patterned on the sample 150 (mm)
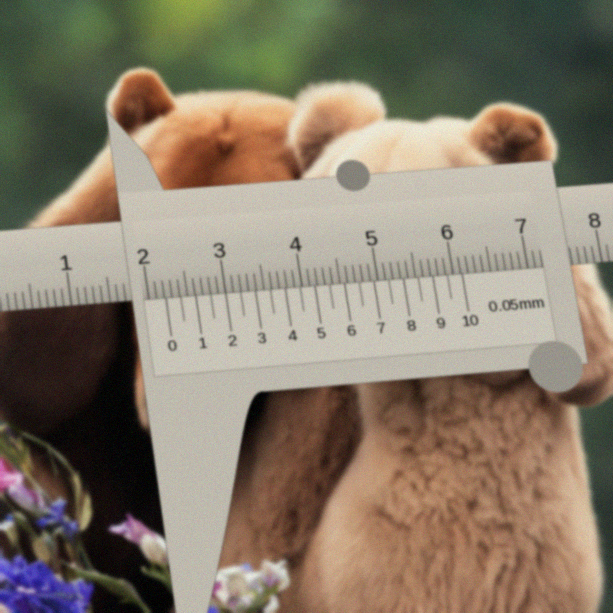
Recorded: 22.2 (mm)
